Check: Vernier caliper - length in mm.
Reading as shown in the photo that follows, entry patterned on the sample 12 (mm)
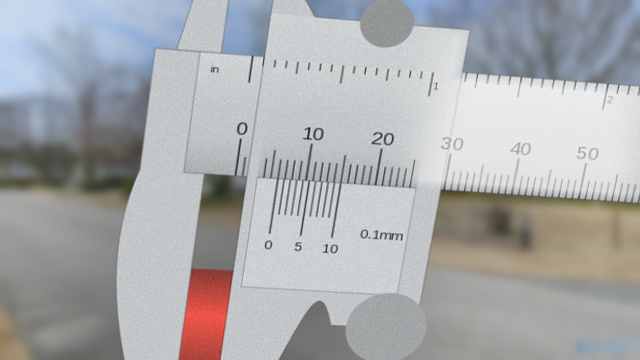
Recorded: 6.0 (mm)
